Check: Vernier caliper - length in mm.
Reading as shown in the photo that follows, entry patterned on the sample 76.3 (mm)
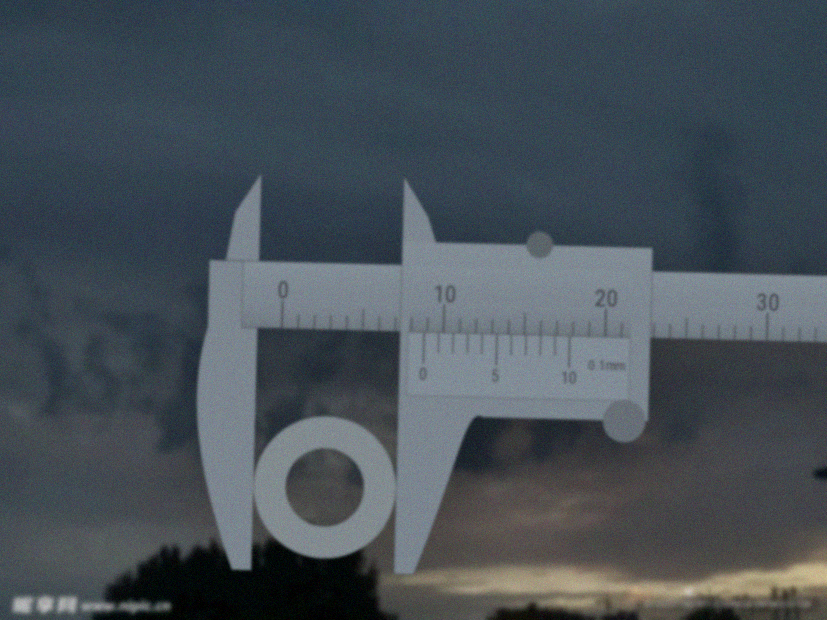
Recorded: 8.8 (mm)
